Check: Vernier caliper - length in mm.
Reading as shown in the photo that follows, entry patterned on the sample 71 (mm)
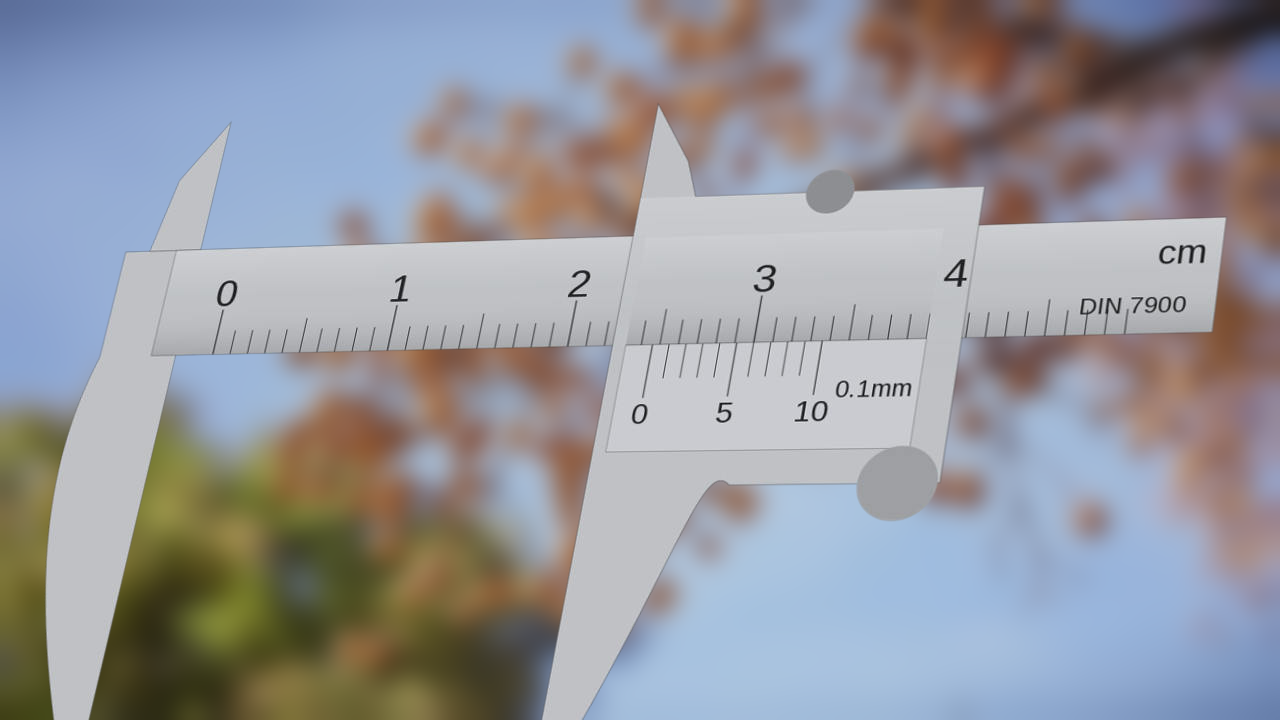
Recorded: 24.6 (mm)
